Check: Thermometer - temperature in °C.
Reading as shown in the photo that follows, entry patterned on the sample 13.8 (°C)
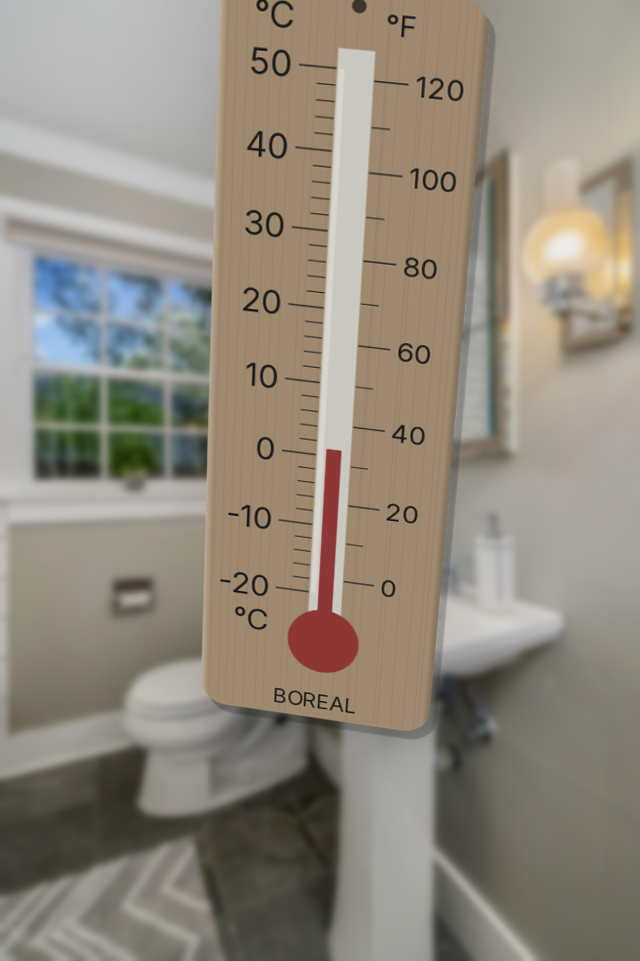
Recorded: 1 (°C)
